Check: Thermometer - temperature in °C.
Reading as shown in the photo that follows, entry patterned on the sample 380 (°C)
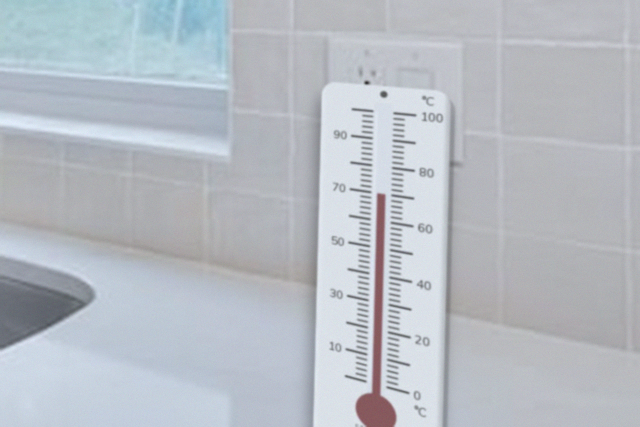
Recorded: 70 (°C)
